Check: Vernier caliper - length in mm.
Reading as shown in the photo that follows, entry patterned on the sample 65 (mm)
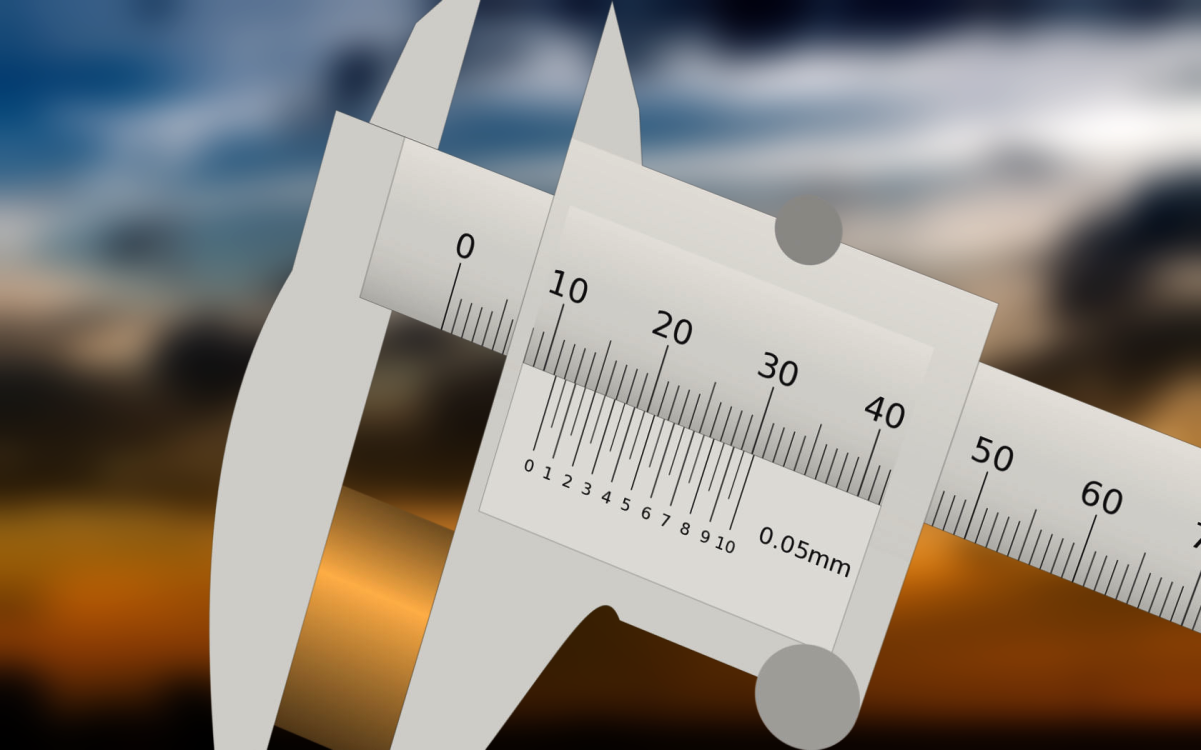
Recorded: 11.2 (mm)
